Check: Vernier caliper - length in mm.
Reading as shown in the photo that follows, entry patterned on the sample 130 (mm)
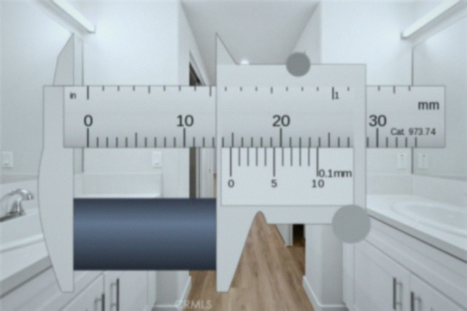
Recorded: 14.8 (mm)
